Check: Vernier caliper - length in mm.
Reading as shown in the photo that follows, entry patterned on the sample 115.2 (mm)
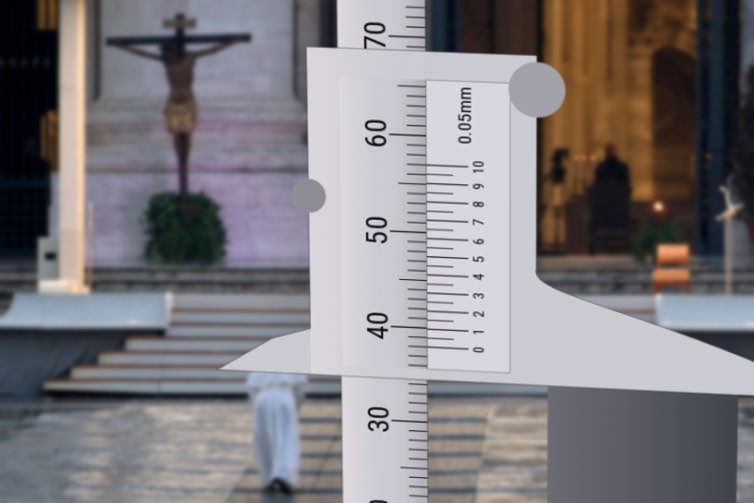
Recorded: 38.0 (mm)
